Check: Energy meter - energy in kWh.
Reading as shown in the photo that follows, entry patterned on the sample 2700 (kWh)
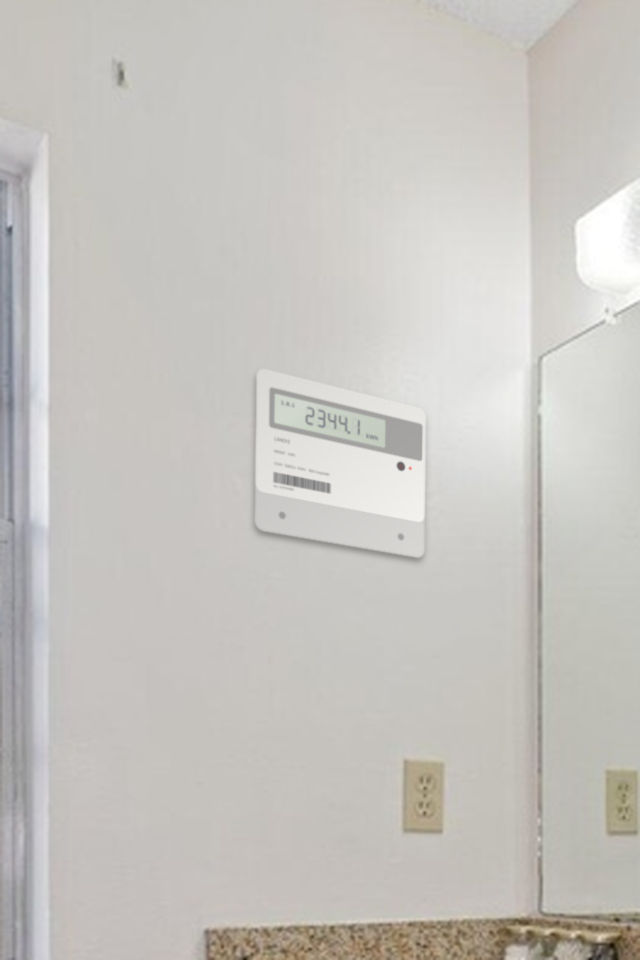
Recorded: 2344.1 (kWh)
